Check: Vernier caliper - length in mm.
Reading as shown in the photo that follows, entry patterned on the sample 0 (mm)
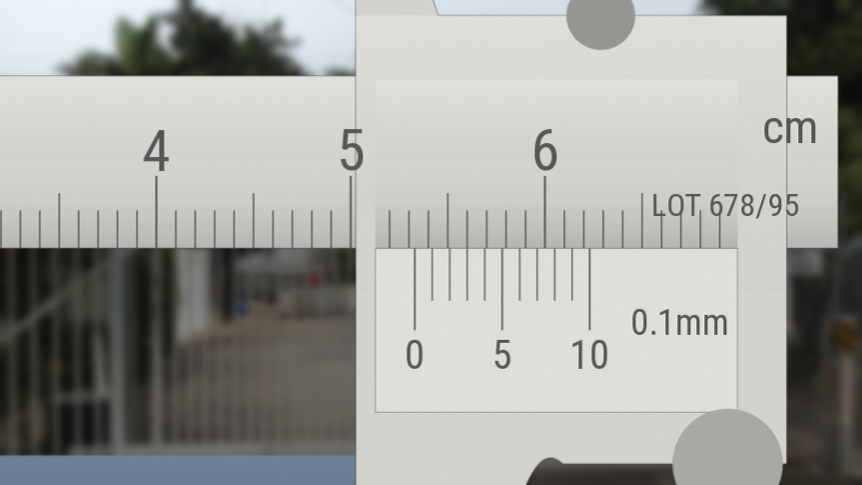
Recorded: 53.3 (mm)
